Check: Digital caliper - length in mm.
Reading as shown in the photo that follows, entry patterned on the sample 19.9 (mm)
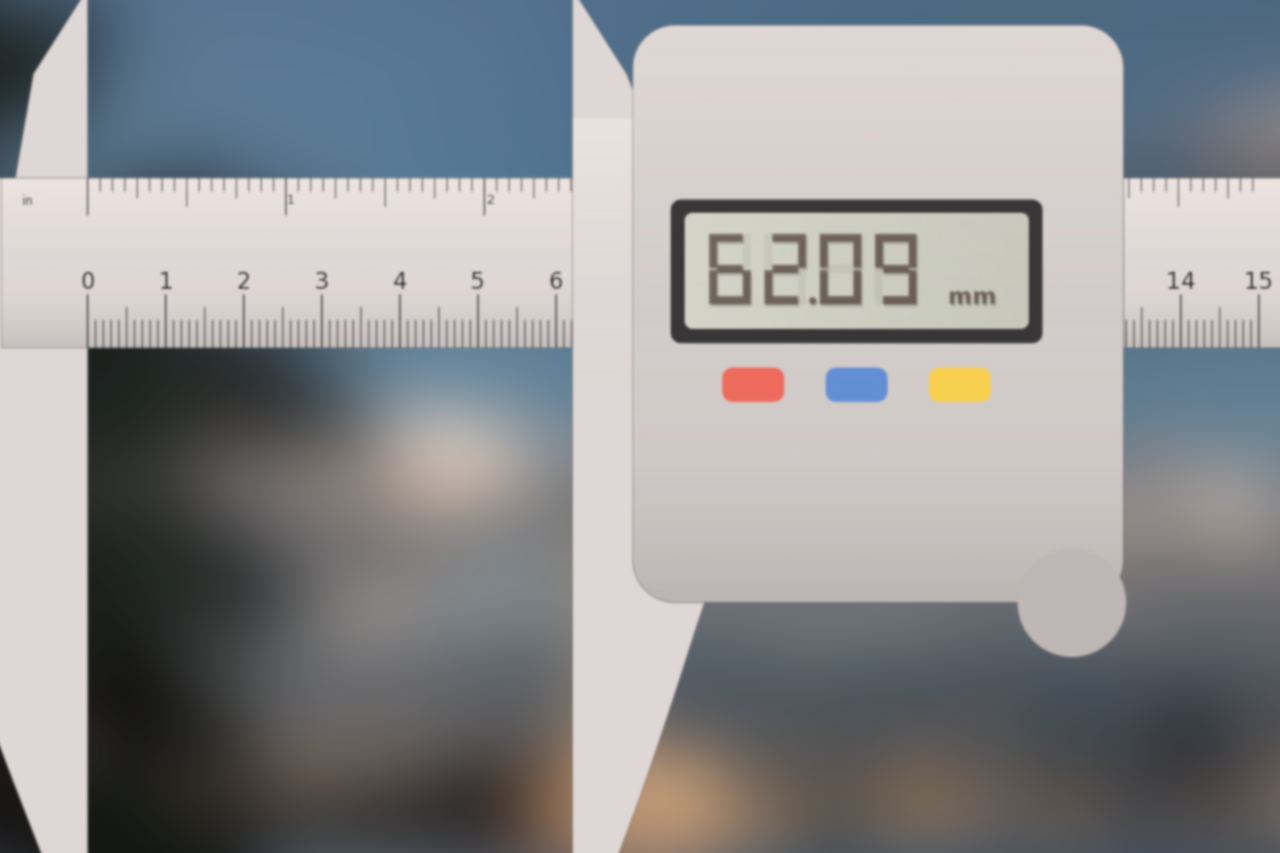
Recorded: 62.09 (mm)
